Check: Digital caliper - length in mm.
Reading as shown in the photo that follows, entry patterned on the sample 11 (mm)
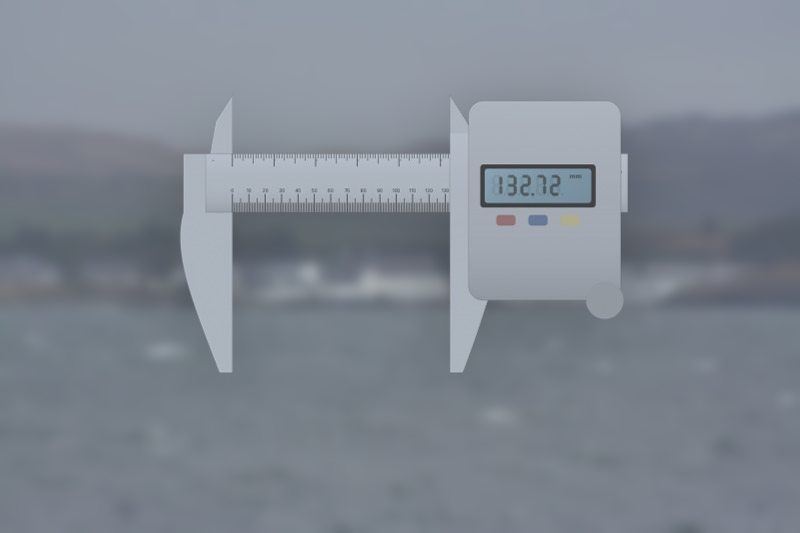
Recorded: 132.72 (mm)
